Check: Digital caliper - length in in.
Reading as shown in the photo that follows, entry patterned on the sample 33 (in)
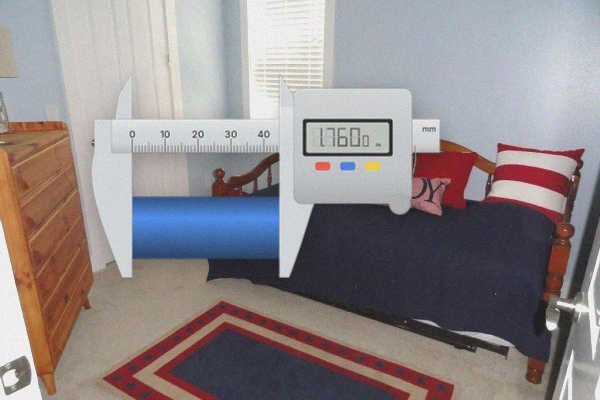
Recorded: 1.7600 (in)
